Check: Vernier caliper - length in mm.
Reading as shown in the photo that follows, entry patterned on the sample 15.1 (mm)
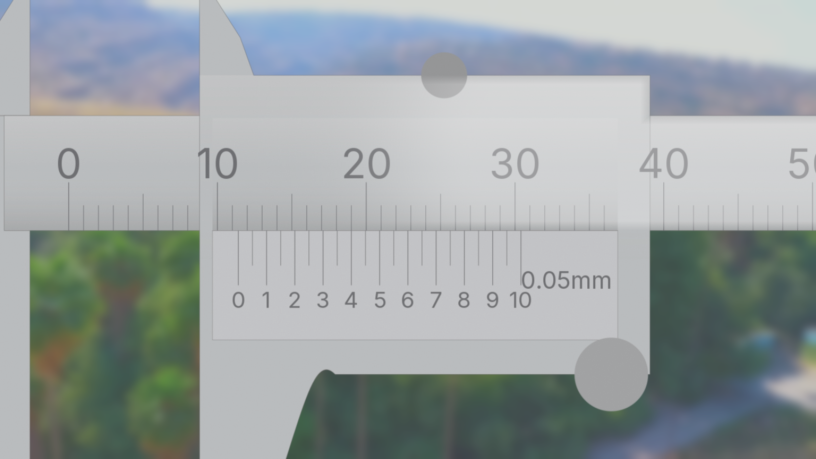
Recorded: 11.4 (mm)
